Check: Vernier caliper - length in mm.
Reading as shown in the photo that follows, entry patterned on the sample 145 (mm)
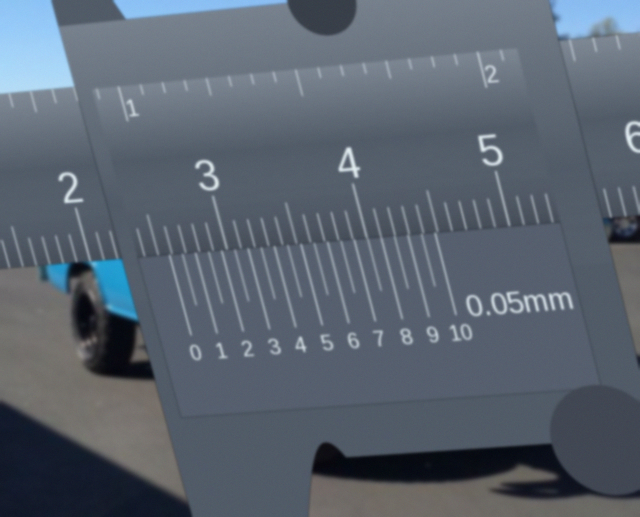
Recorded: 25.8 (mm)
